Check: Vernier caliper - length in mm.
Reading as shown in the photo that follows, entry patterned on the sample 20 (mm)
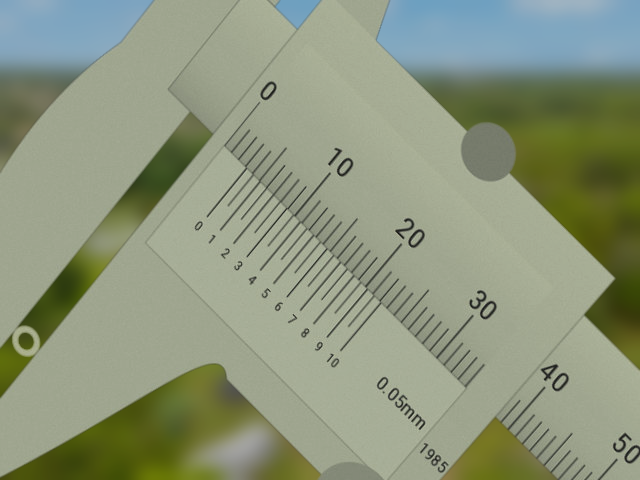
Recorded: 3.2 (mm)
